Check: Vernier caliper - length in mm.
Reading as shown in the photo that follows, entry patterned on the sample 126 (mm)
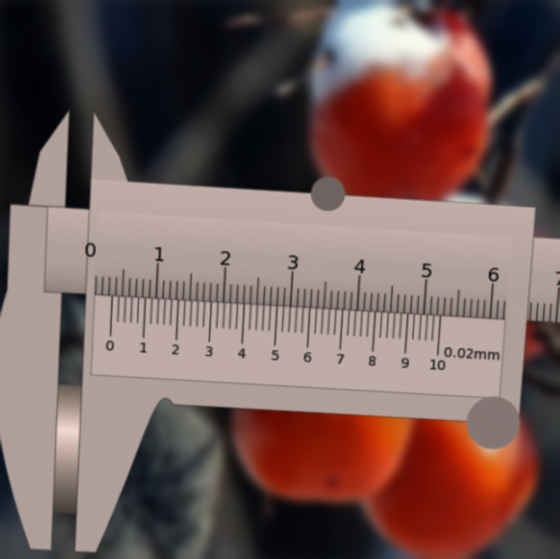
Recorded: 3.5 (mm)
